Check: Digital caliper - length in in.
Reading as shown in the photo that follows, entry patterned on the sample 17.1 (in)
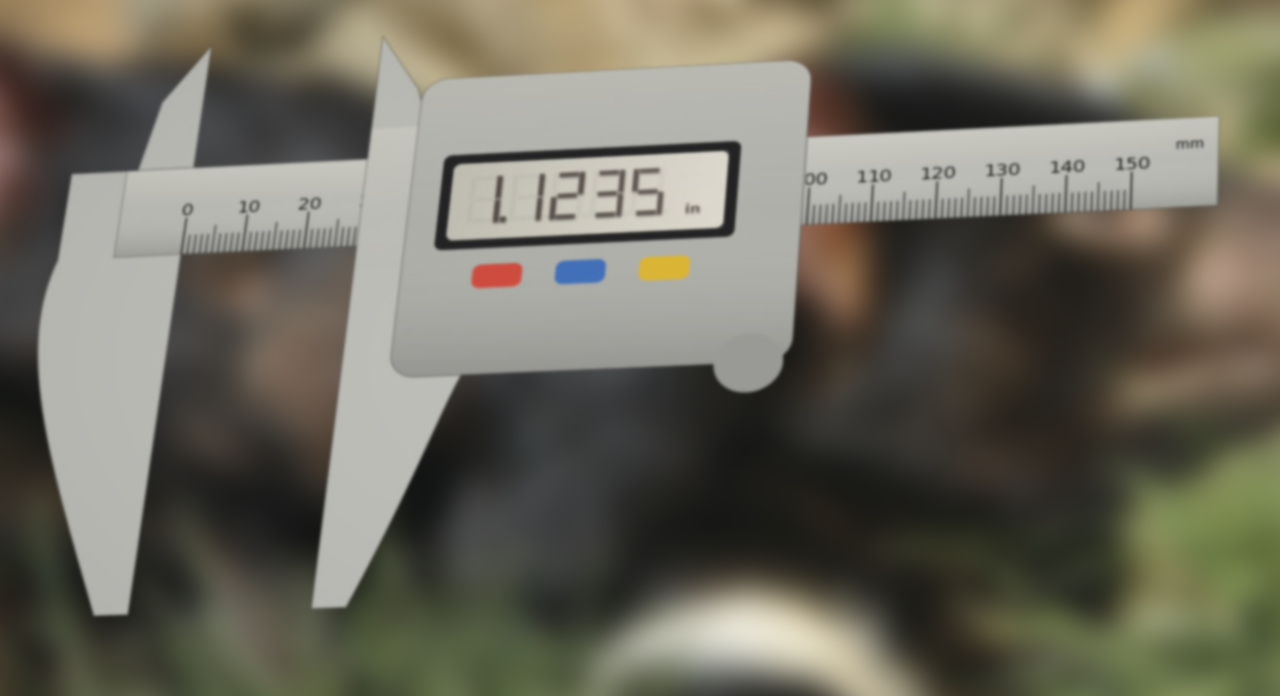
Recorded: 1.1235 (in)
